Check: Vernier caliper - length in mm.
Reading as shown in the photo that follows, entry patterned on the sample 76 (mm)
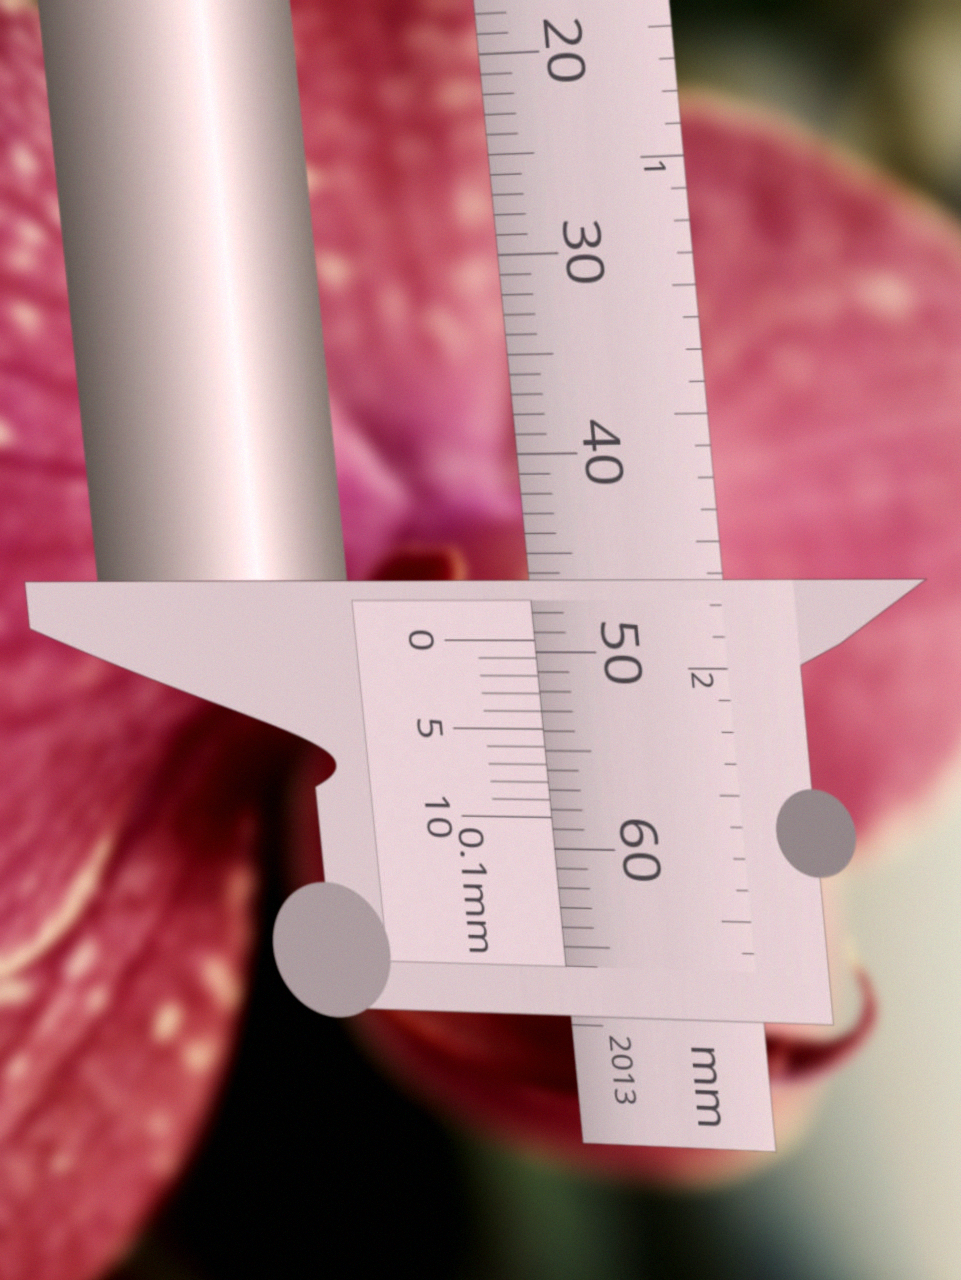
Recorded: 49.4 (mm)
